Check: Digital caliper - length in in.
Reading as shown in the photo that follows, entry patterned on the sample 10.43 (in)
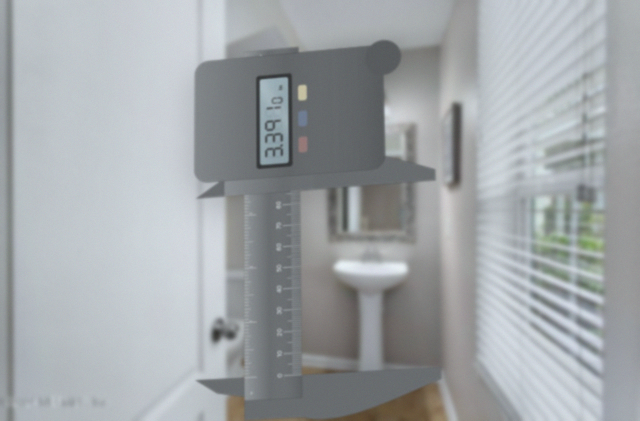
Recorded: 3.3910 (in)
